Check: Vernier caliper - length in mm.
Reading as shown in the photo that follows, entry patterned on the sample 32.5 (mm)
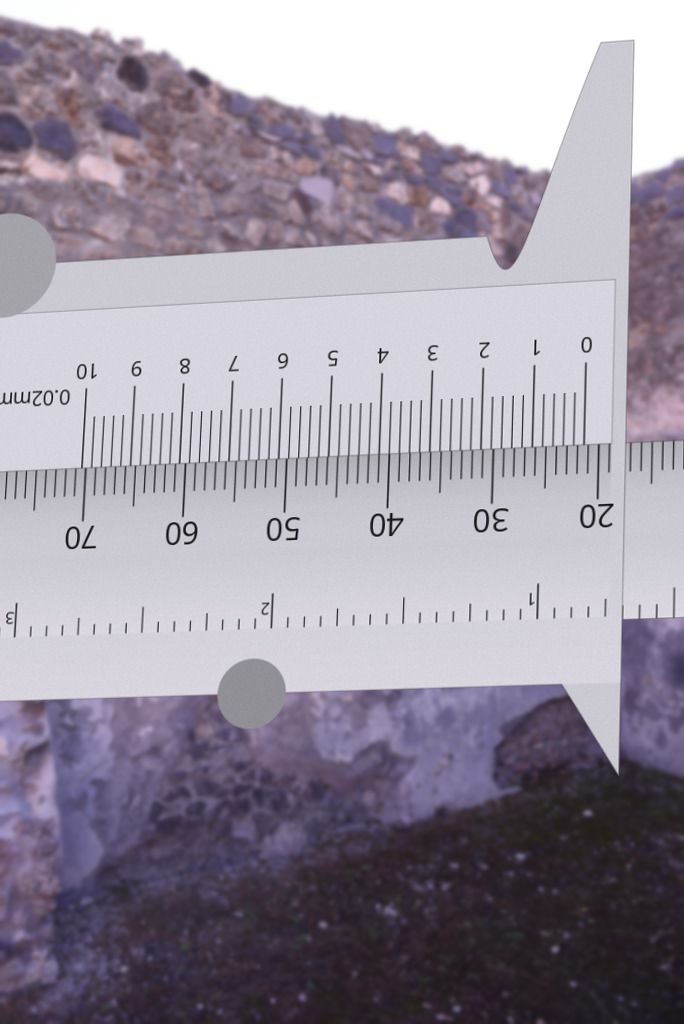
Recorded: 21.4 (mm)
